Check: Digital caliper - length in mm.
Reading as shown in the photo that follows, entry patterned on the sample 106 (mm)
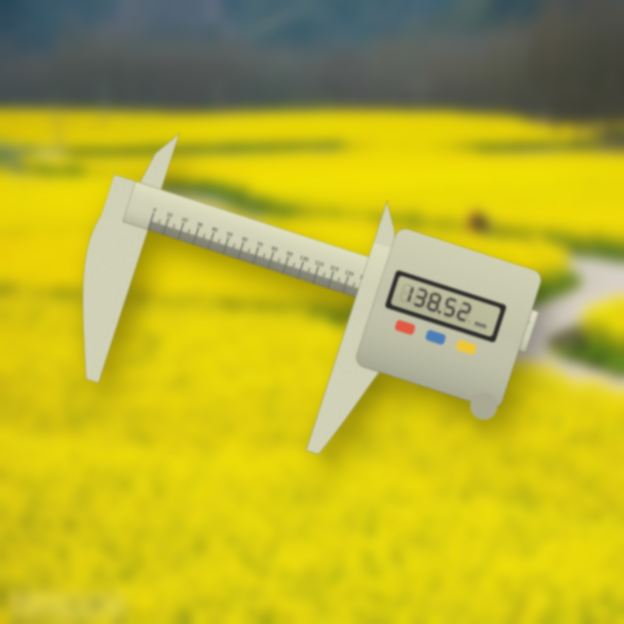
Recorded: 138.52 (mm)
